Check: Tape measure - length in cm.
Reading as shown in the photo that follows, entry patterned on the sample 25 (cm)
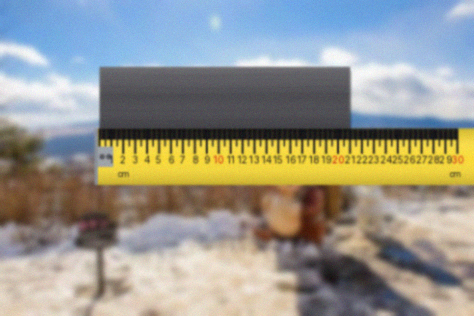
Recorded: 21 (cm)
